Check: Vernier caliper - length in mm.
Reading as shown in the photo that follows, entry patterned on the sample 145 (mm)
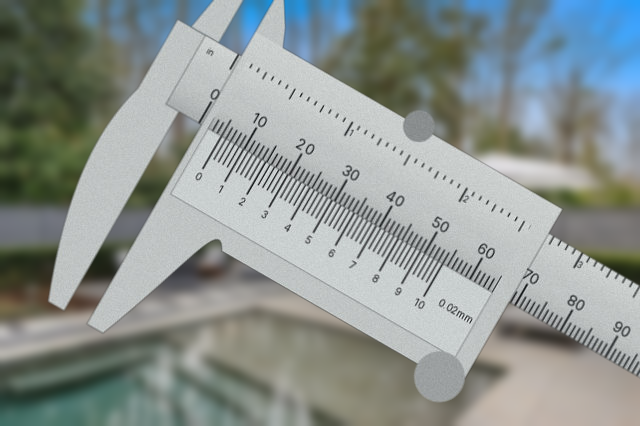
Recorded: 5.0 (mm)
